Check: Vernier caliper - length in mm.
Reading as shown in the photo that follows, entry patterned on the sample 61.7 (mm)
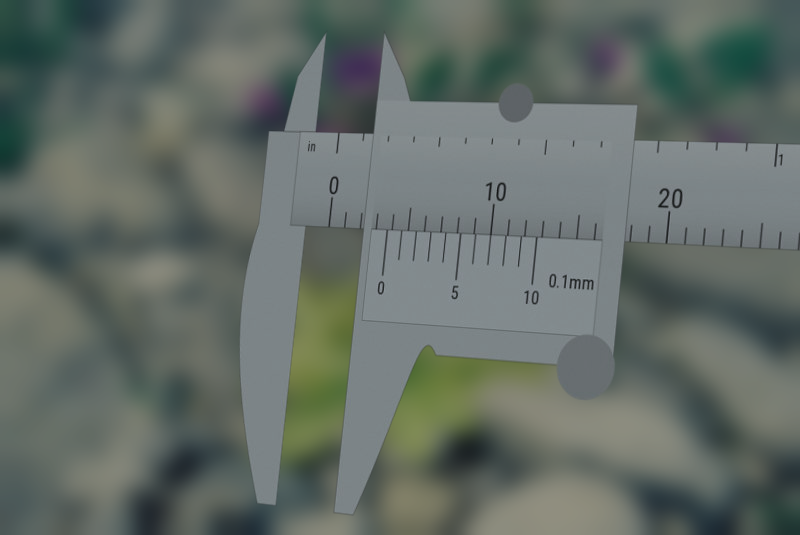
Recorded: 3.7 (mm)
